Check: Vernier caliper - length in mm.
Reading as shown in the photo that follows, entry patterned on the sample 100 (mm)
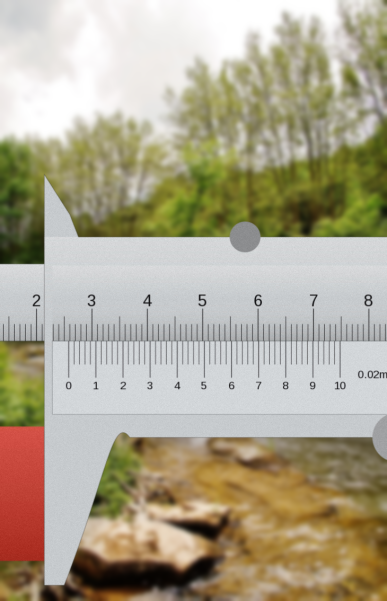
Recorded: 25.8 (mm)
